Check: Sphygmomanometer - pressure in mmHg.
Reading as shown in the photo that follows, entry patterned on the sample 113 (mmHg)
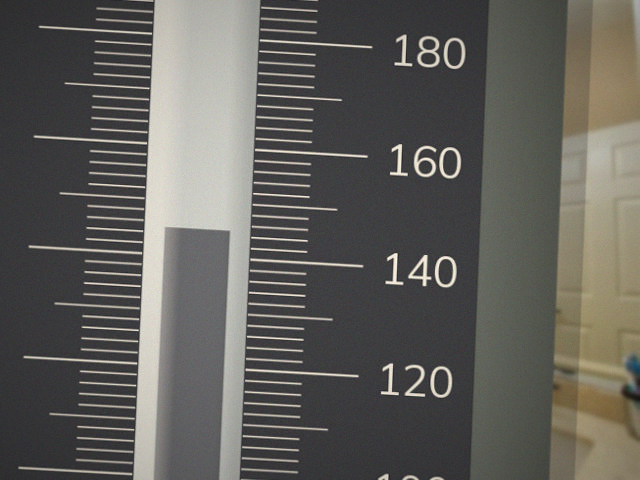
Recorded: 145 (mmHg)
